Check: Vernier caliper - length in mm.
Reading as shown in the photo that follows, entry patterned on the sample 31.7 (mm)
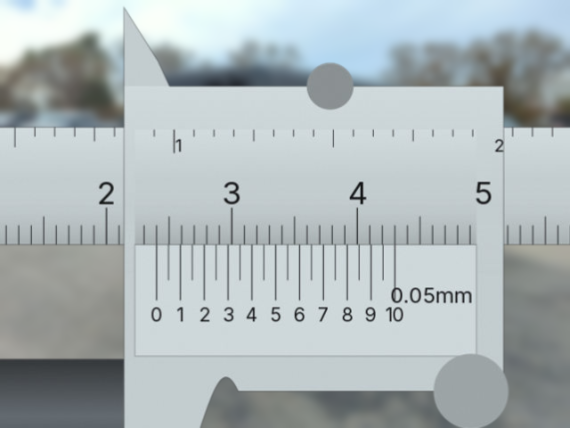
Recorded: 24.0 (mm)
